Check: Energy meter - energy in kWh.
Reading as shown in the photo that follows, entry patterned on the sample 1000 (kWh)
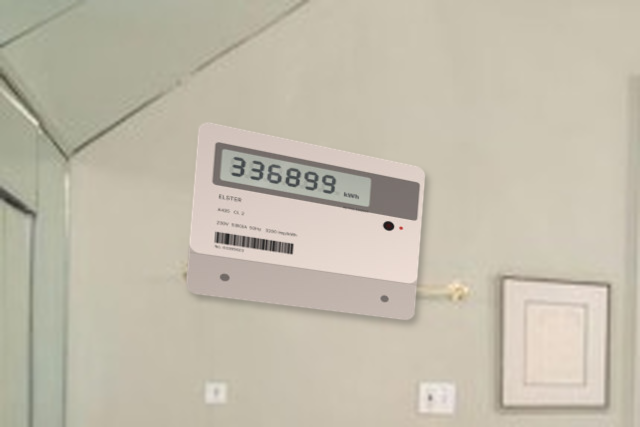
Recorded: 336899 (kWh)
